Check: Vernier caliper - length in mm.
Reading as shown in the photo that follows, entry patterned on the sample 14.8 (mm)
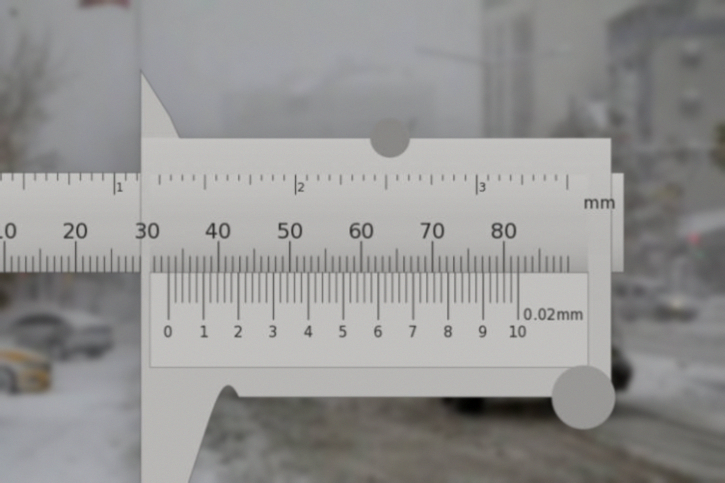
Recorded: 33.0 (mm)
